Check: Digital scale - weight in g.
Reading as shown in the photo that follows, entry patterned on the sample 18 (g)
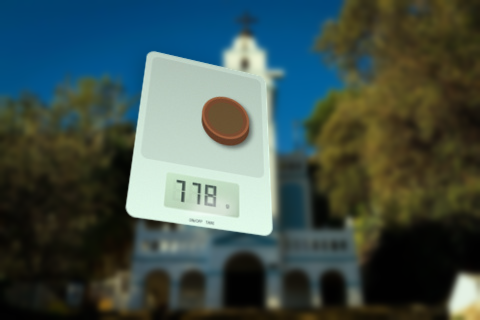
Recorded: 778 (g)
